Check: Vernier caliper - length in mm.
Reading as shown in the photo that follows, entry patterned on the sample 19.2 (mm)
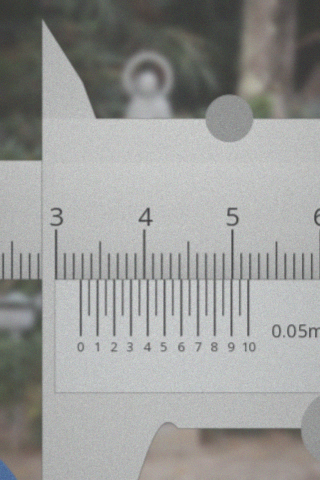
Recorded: 32.8 (mm)
